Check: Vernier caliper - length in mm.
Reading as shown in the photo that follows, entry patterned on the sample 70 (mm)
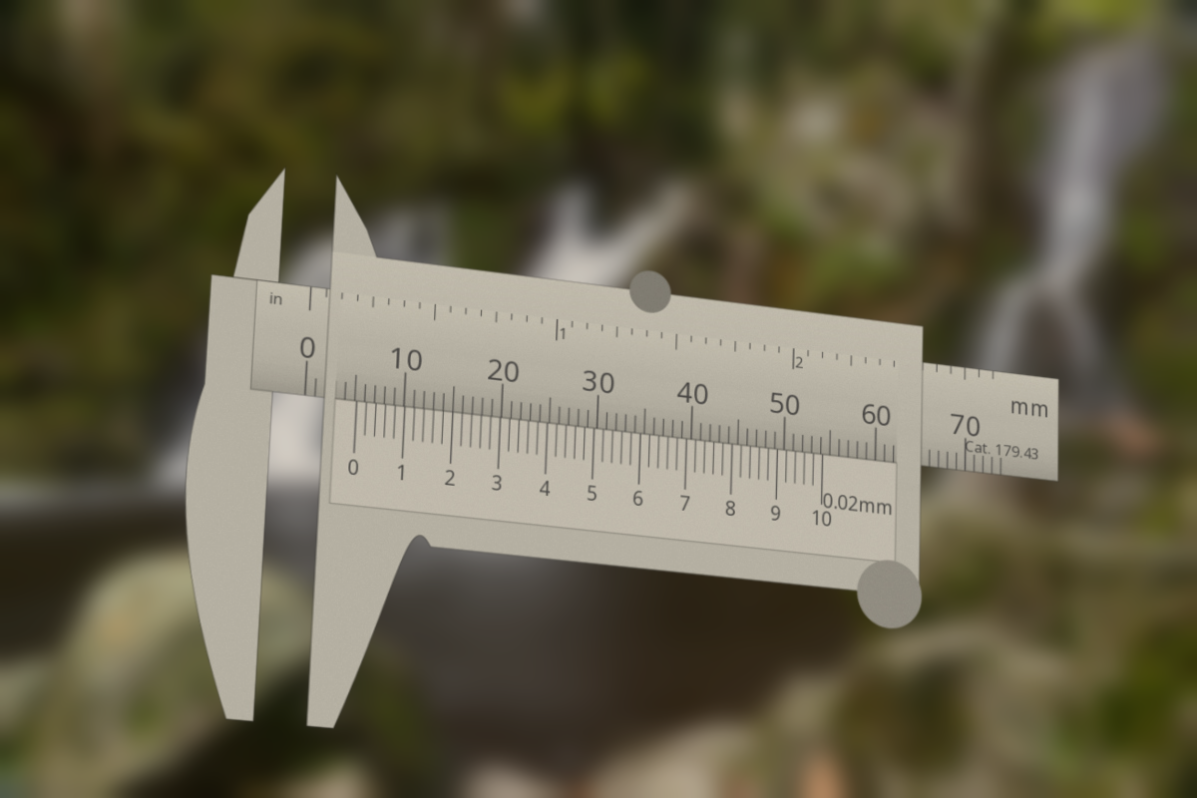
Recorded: 5.2 (mm)
